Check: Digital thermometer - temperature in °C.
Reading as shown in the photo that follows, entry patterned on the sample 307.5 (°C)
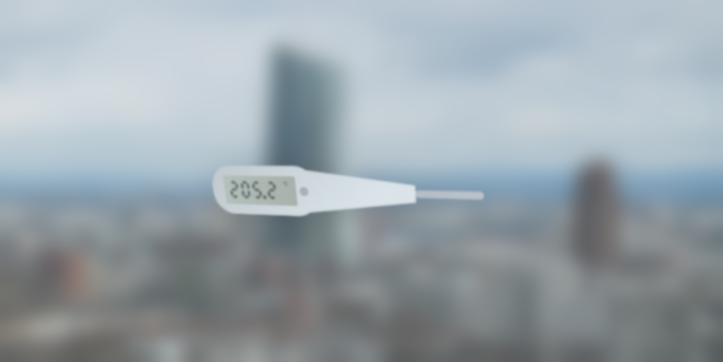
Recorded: 205.2 (°C)
